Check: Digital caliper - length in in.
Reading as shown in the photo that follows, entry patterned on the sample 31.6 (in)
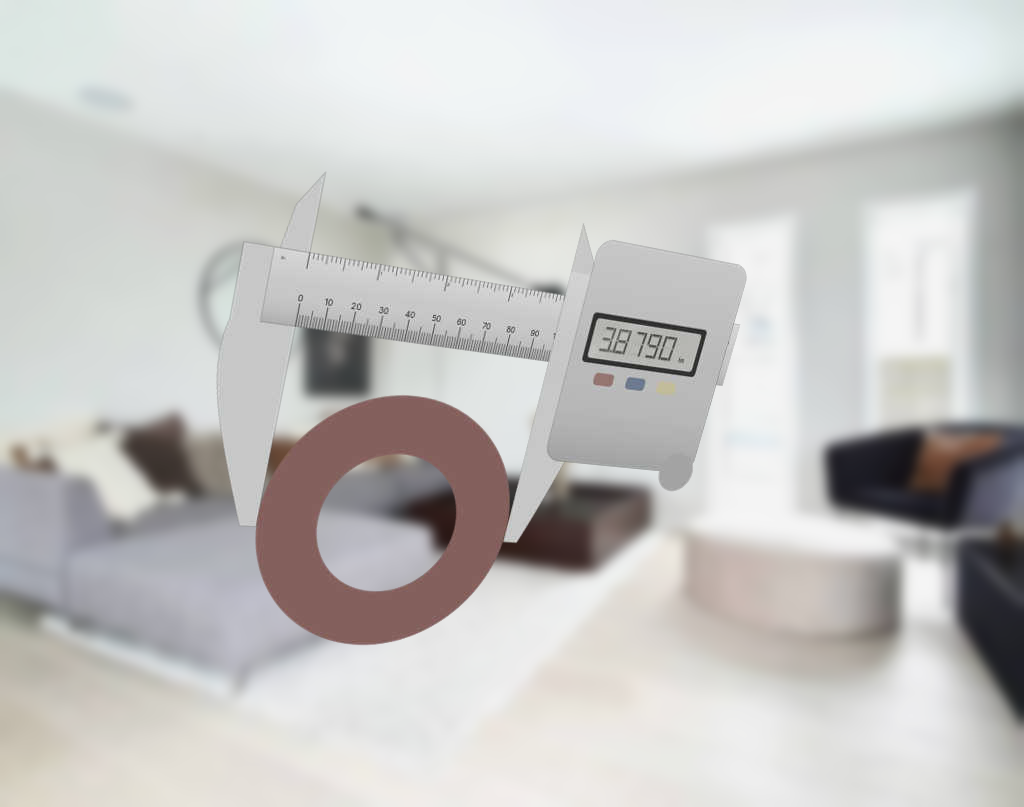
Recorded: 3.8790 (in)
